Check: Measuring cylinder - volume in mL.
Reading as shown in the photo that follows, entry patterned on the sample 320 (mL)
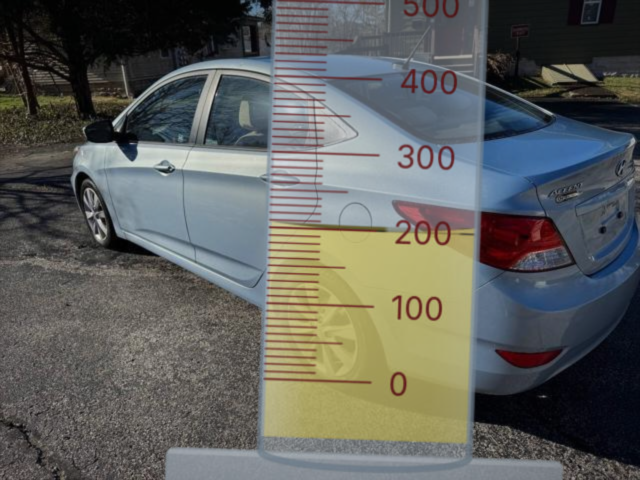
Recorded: 200 (mL)
